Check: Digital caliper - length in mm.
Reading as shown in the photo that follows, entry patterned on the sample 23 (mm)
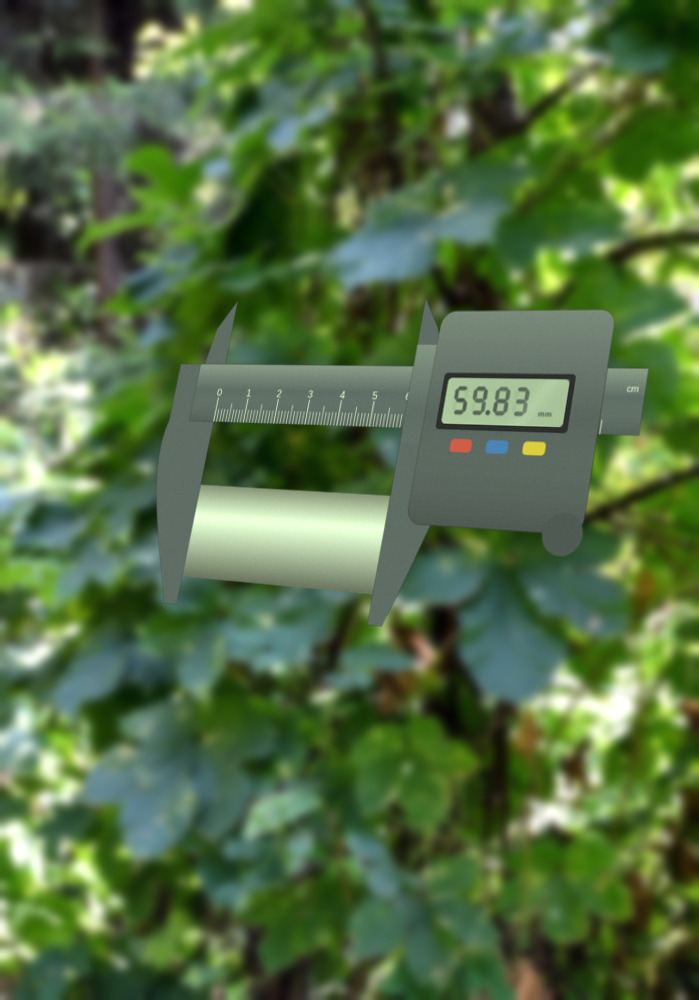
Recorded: 59.83 (mm)
